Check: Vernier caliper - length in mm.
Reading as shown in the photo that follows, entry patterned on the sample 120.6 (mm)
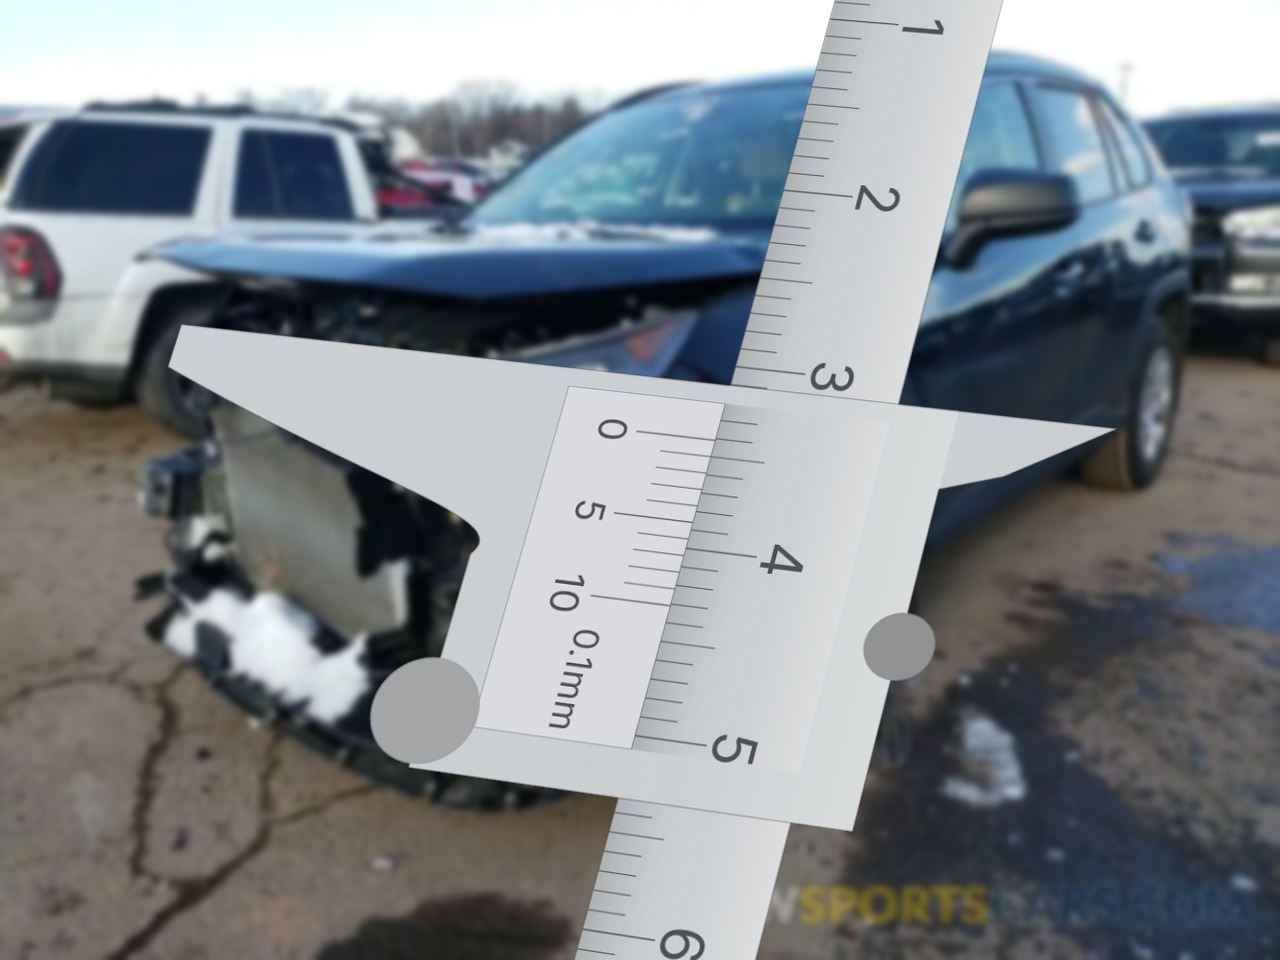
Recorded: 34.1 (mm)
